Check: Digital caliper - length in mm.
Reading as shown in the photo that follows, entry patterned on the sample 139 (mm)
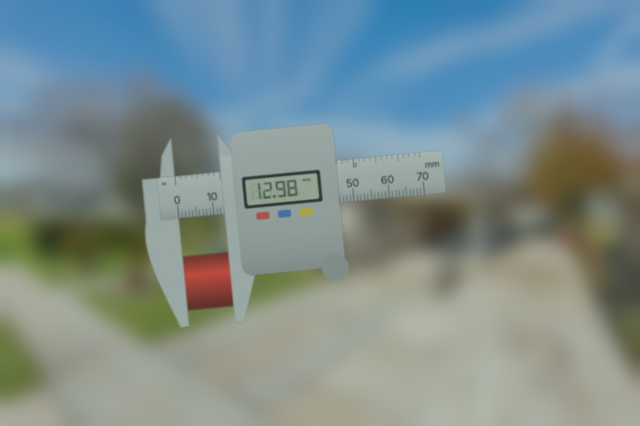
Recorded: 12.98 (mm)
